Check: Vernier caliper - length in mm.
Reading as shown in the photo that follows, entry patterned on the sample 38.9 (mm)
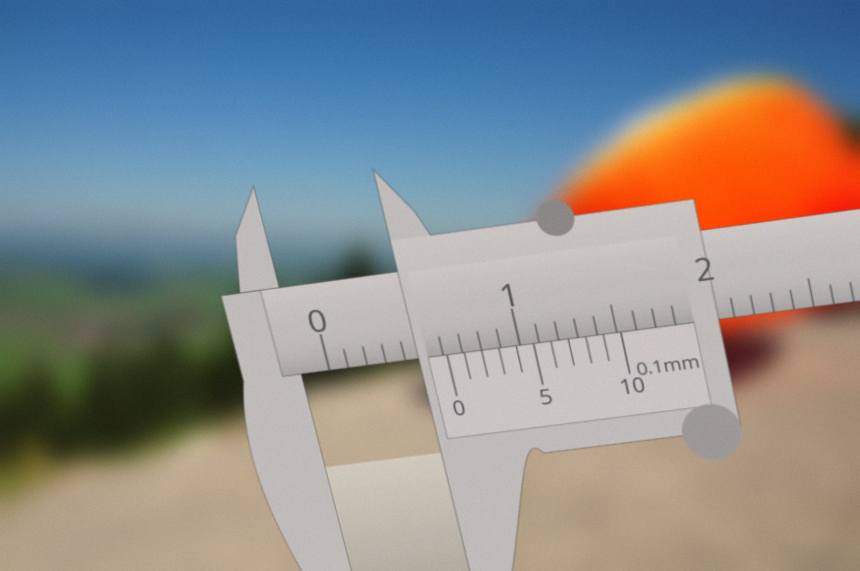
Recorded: 6.2 (mm)
